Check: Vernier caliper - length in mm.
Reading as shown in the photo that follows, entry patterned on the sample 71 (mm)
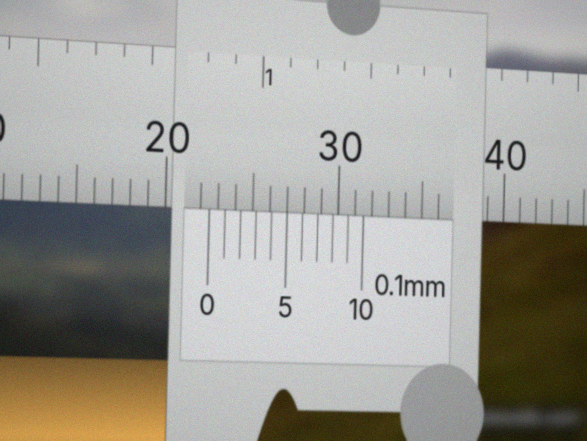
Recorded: 22.5 (mm)
